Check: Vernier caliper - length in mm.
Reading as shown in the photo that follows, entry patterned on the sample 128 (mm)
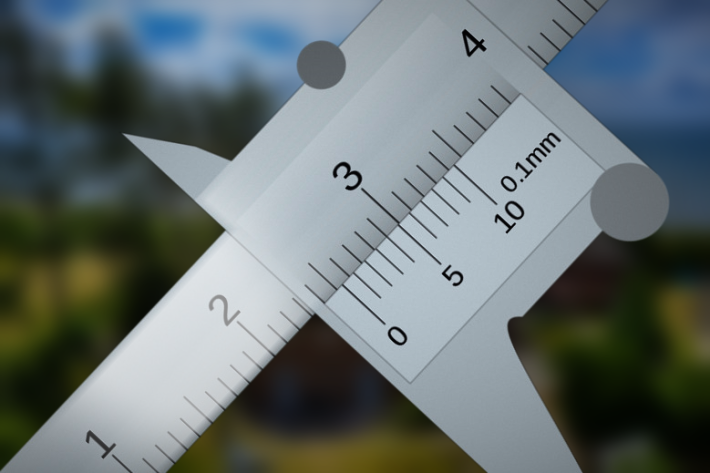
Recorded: 25.4 (mm)
